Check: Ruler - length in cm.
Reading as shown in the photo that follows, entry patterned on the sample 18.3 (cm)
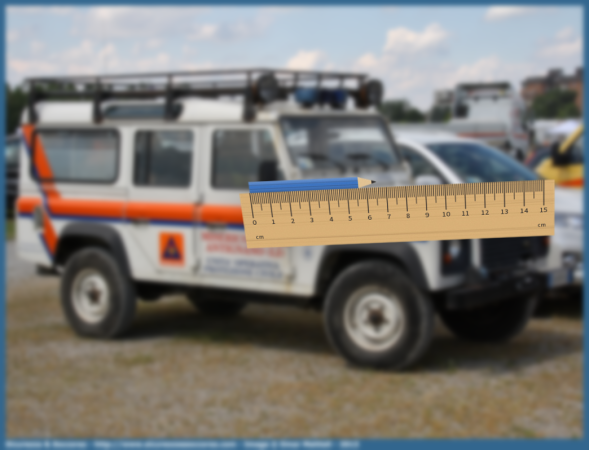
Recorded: 6.5 (cm)
